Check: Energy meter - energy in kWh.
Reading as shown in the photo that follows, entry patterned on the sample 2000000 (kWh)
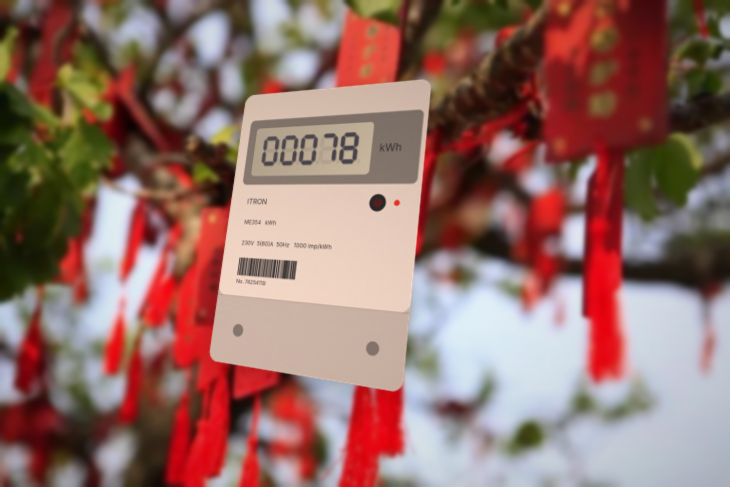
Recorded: 78 (kWh)
